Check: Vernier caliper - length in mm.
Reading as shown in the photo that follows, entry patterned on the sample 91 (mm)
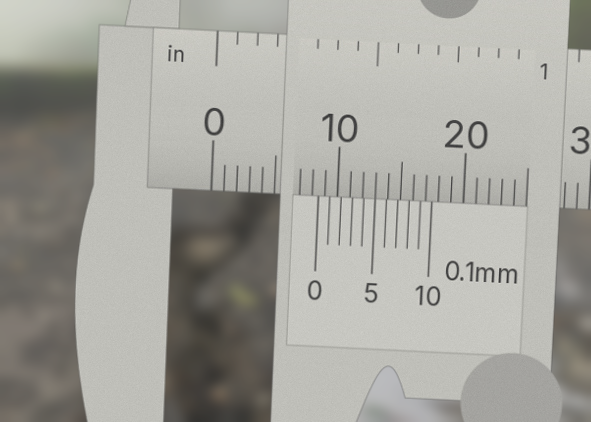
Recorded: 8.5 (mm)
